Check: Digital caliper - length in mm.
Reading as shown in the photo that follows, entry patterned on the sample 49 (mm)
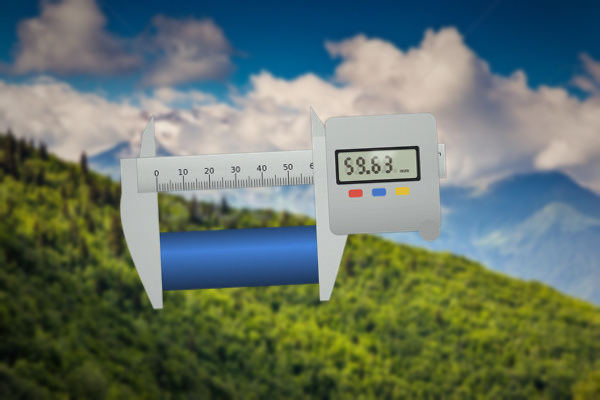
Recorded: 59.63 (mm)
